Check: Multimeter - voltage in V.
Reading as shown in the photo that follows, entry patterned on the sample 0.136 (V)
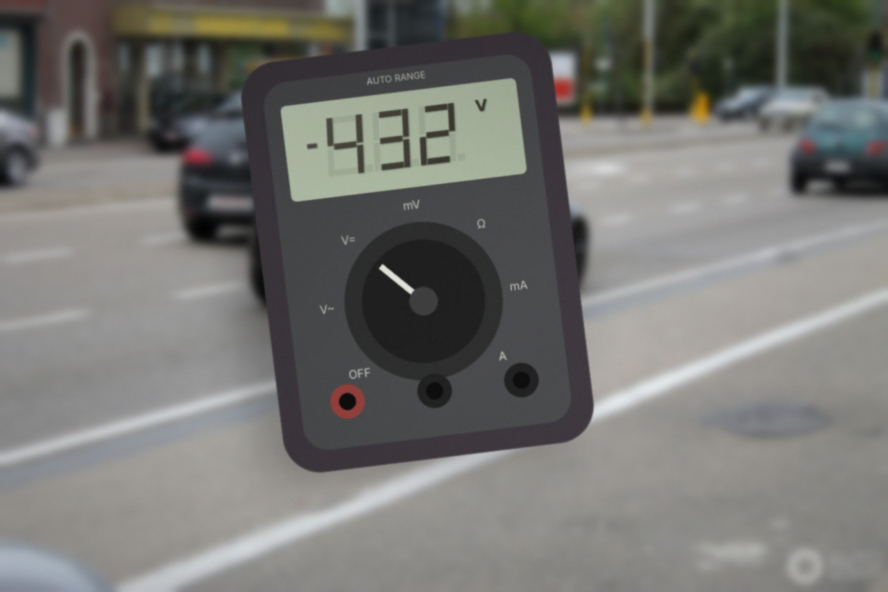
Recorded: -432 (V)
